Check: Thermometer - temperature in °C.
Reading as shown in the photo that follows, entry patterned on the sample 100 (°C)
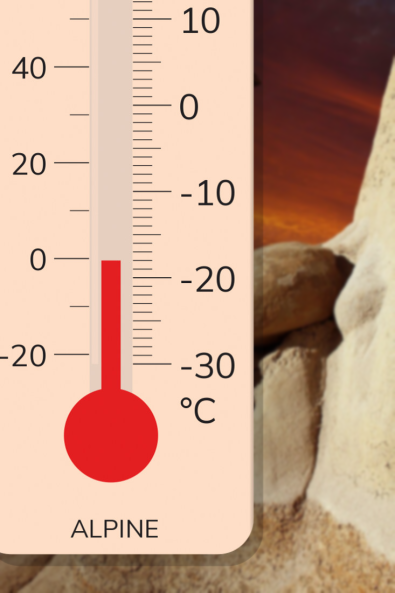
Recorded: -18 (°C)
